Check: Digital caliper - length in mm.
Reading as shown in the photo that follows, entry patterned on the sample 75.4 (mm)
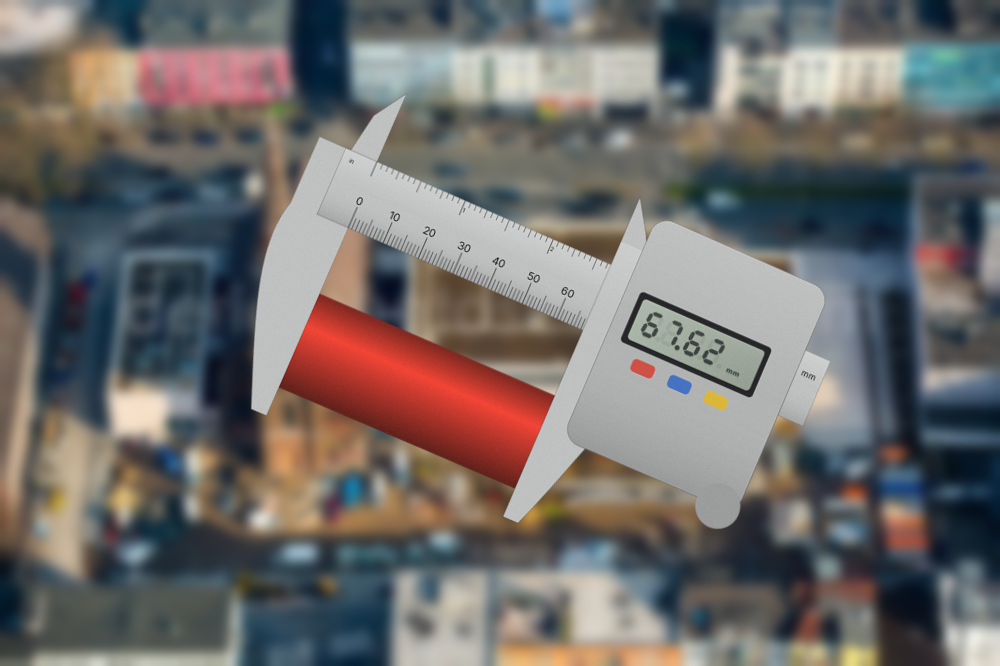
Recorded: 67.62 (mm)
